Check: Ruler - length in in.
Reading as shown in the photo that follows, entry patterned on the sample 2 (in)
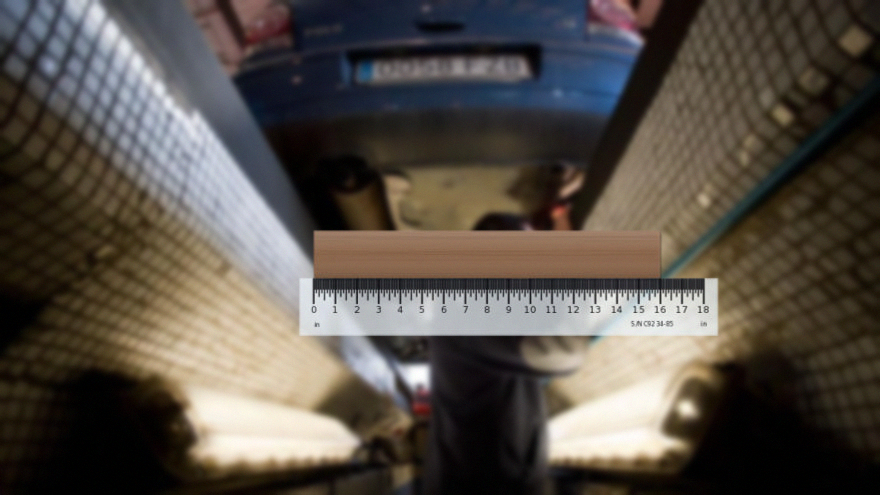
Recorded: 16 (in)
